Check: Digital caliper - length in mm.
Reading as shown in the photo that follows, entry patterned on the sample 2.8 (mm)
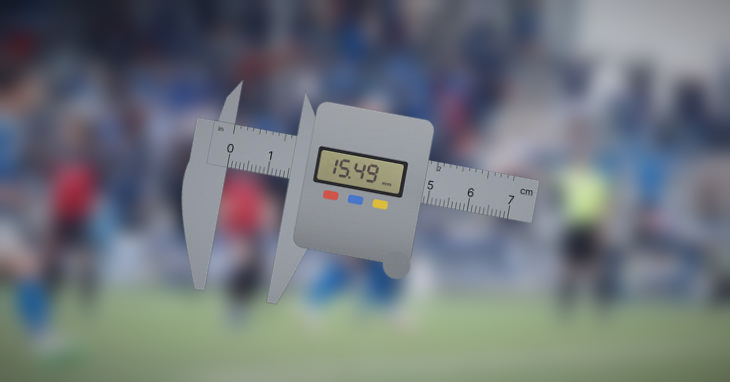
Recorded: 15.49 (mm)
